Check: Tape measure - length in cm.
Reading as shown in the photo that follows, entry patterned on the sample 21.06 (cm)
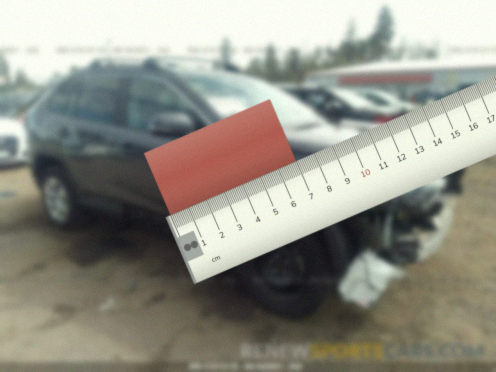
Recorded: 7 (cm)
